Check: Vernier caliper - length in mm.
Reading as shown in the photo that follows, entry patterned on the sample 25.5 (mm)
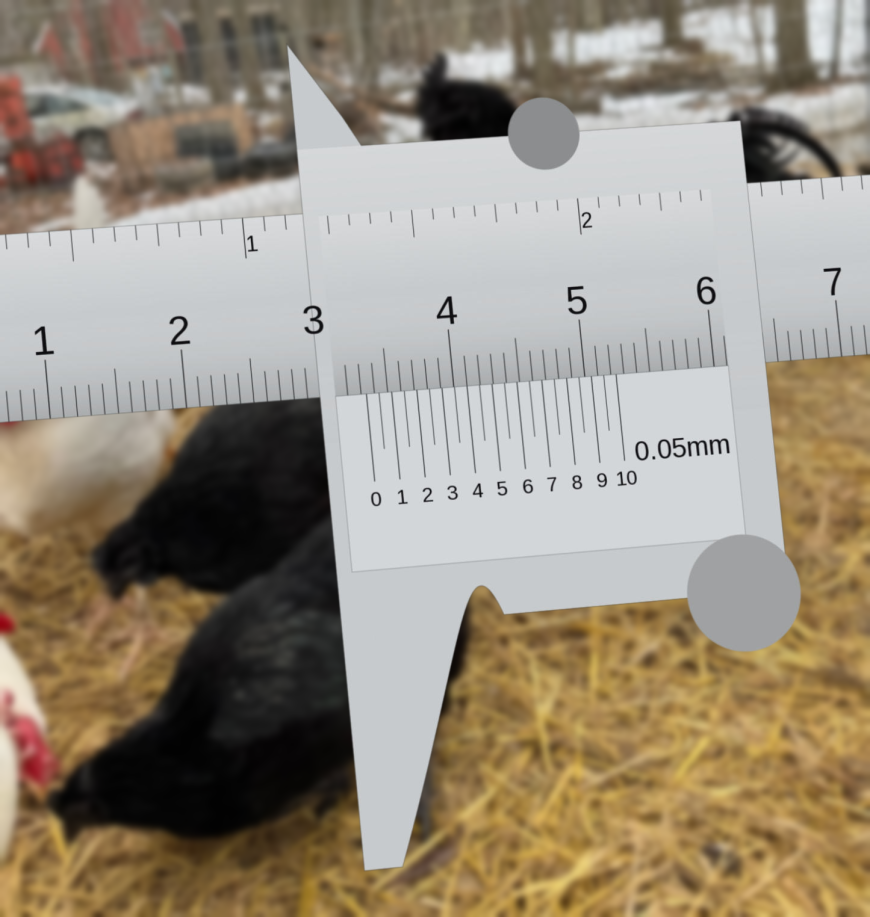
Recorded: 33.4 (mm)
